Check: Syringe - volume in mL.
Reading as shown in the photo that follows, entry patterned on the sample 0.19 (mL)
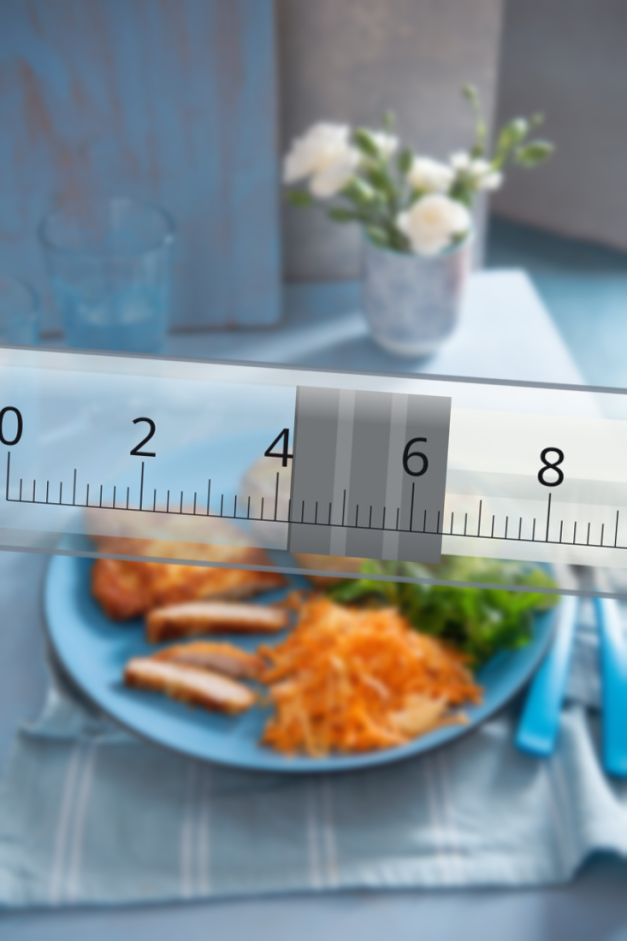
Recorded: 4.2 (mL)
